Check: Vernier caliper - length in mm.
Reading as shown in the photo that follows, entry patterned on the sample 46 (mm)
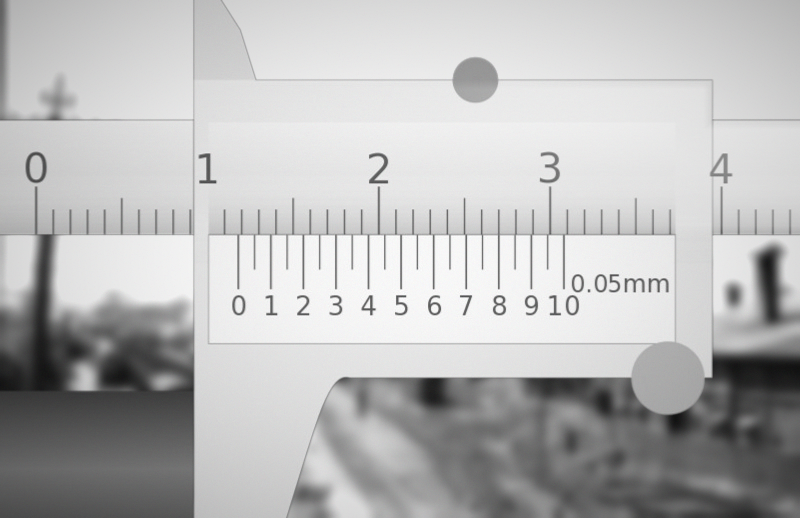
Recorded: 11.8 (mm)
